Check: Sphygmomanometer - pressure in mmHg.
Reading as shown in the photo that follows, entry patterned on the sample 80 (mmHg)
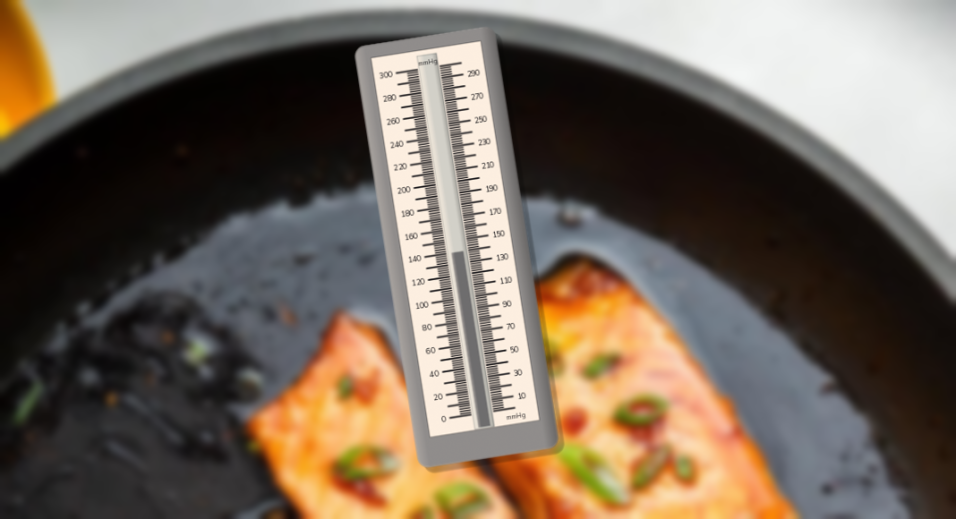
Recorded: 140 (mmHg)
